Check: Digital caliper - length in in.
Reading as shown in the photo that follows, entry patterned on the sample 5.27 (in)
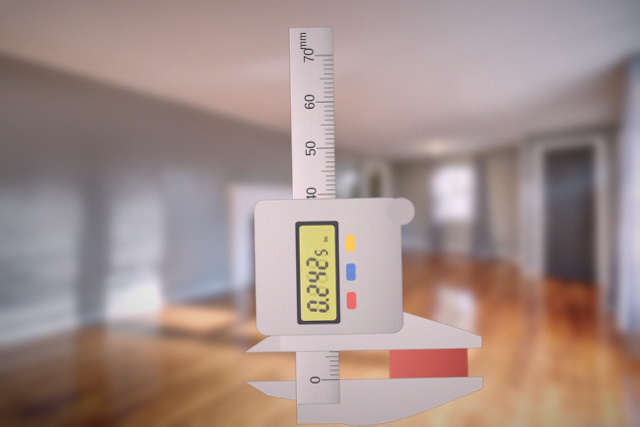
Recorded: 0.2425 (in)
